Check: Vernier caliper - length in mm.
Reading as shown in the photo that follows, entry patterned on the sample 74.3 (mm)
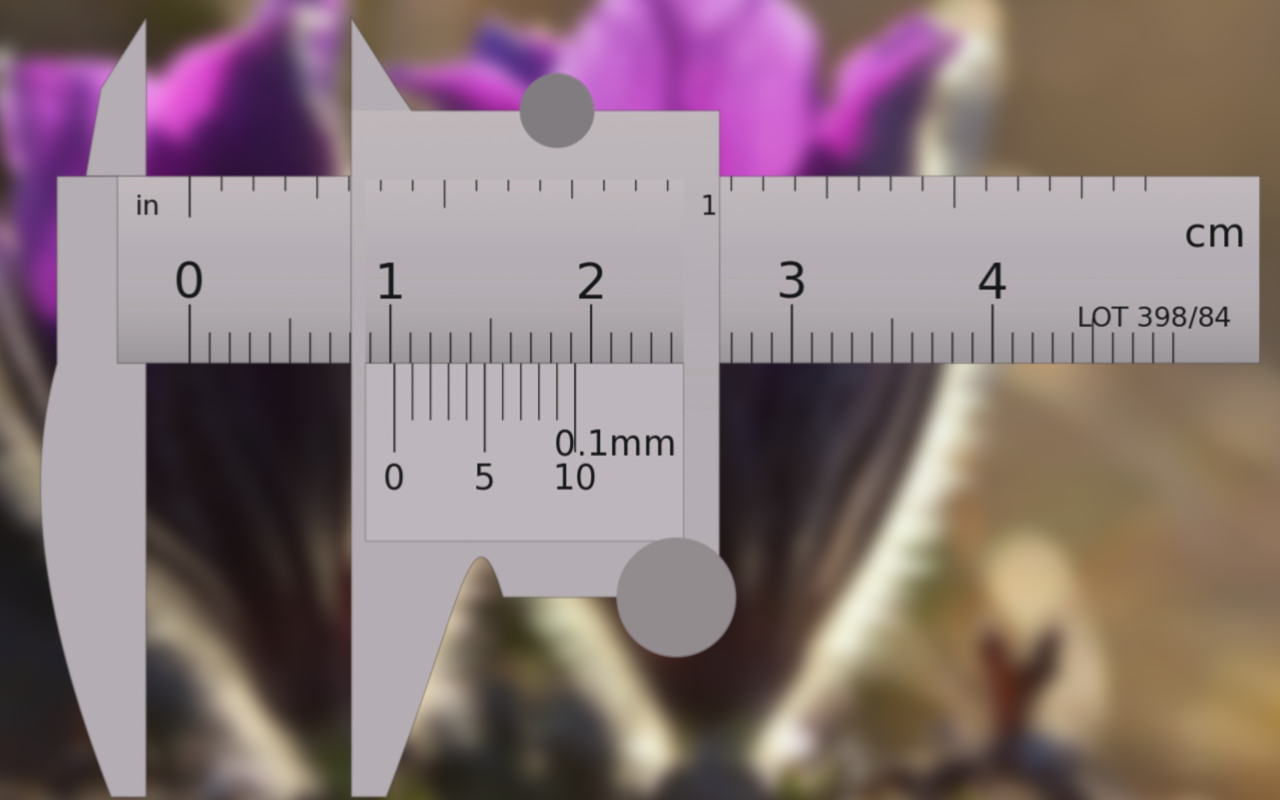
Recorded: 10.2 (mm)
